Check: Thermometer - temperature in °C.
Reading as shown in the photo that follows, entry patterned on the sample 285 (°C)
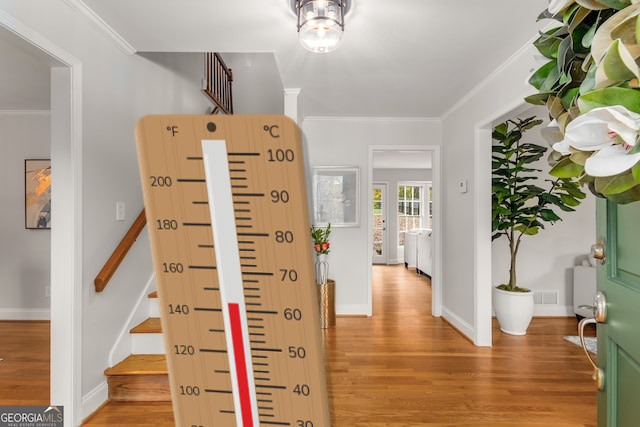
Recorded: 62 (°C)
